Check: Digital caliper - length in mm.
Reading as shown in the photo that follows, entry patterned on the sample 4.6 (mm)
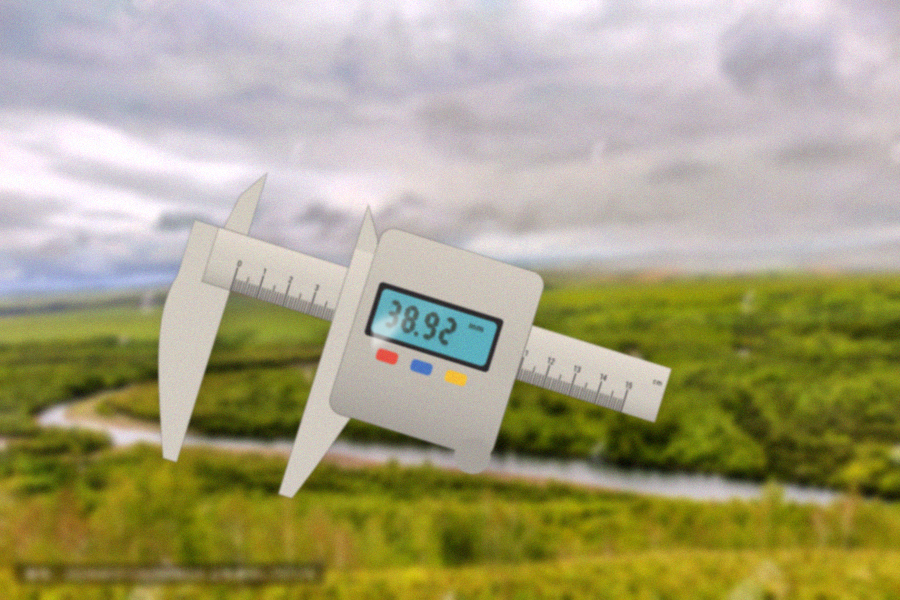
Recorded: 38.92 (mm)
